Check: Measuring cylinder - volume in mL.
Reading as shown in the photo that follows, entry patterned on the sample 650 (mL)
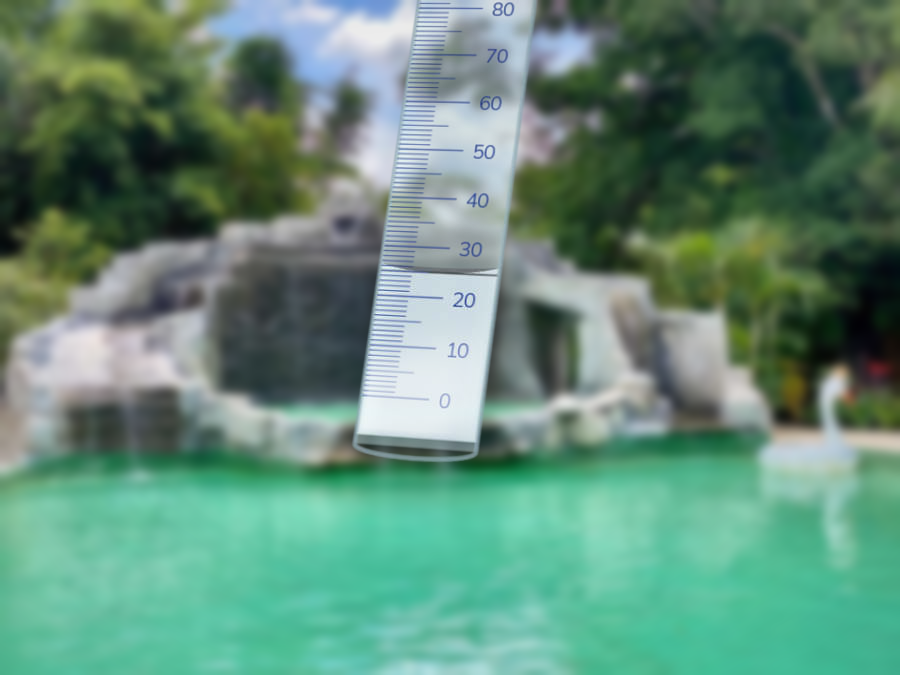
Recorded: 25 (mL)
